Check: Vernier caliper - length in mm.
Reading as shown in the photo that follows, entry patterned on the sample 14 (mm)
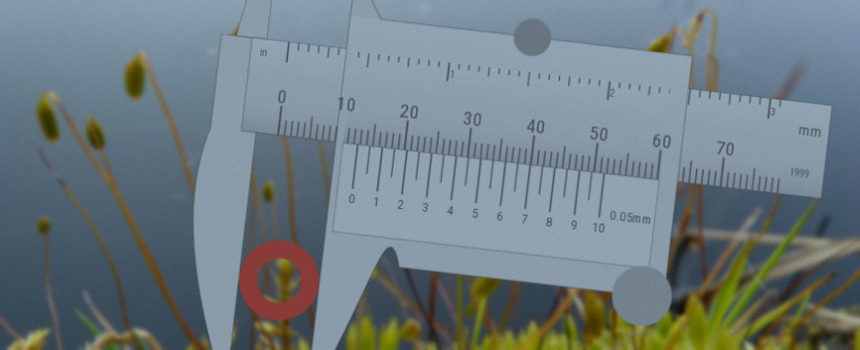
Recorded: 12.6 (mm)
